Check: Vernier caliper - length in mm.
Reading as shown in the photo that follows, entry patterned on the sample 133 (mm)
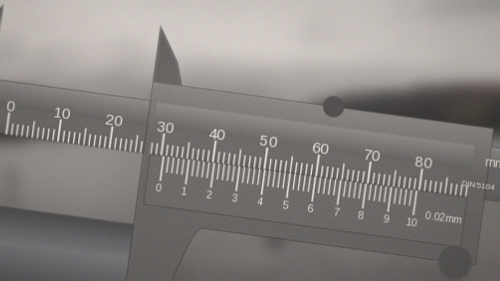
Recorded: 30.5 (mm)
